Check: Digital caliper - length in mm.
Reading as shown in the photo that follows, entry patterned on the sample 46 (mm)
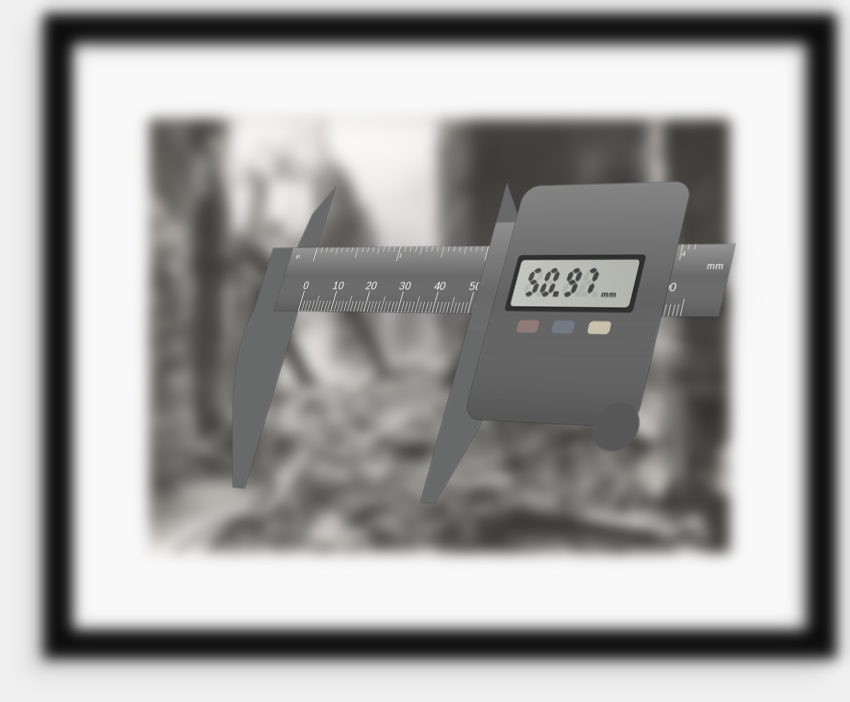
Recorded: 50.97 (mm)
